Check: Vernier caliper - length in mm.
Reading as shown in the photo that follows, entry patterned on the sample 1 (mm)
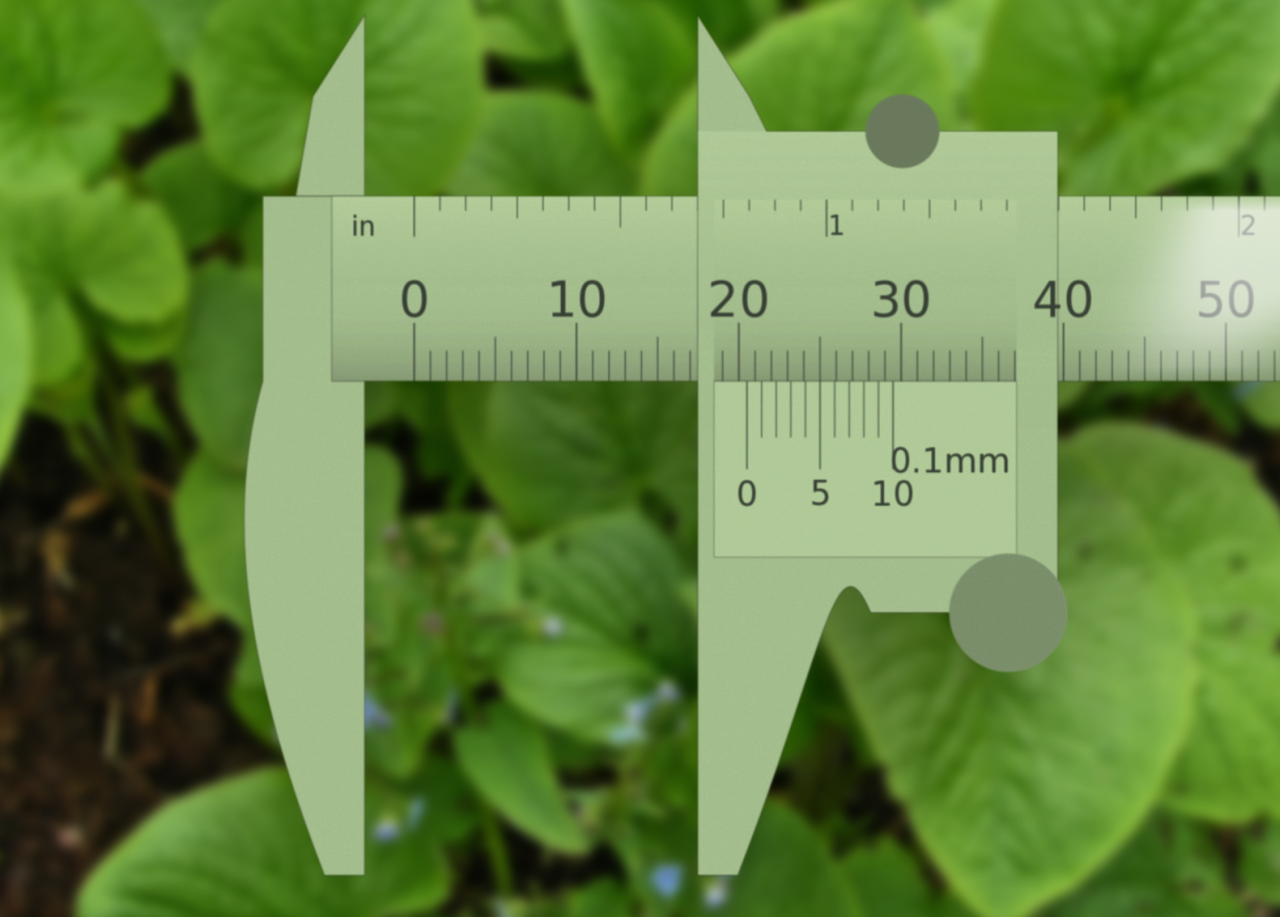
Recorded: 20.5 (mm)
